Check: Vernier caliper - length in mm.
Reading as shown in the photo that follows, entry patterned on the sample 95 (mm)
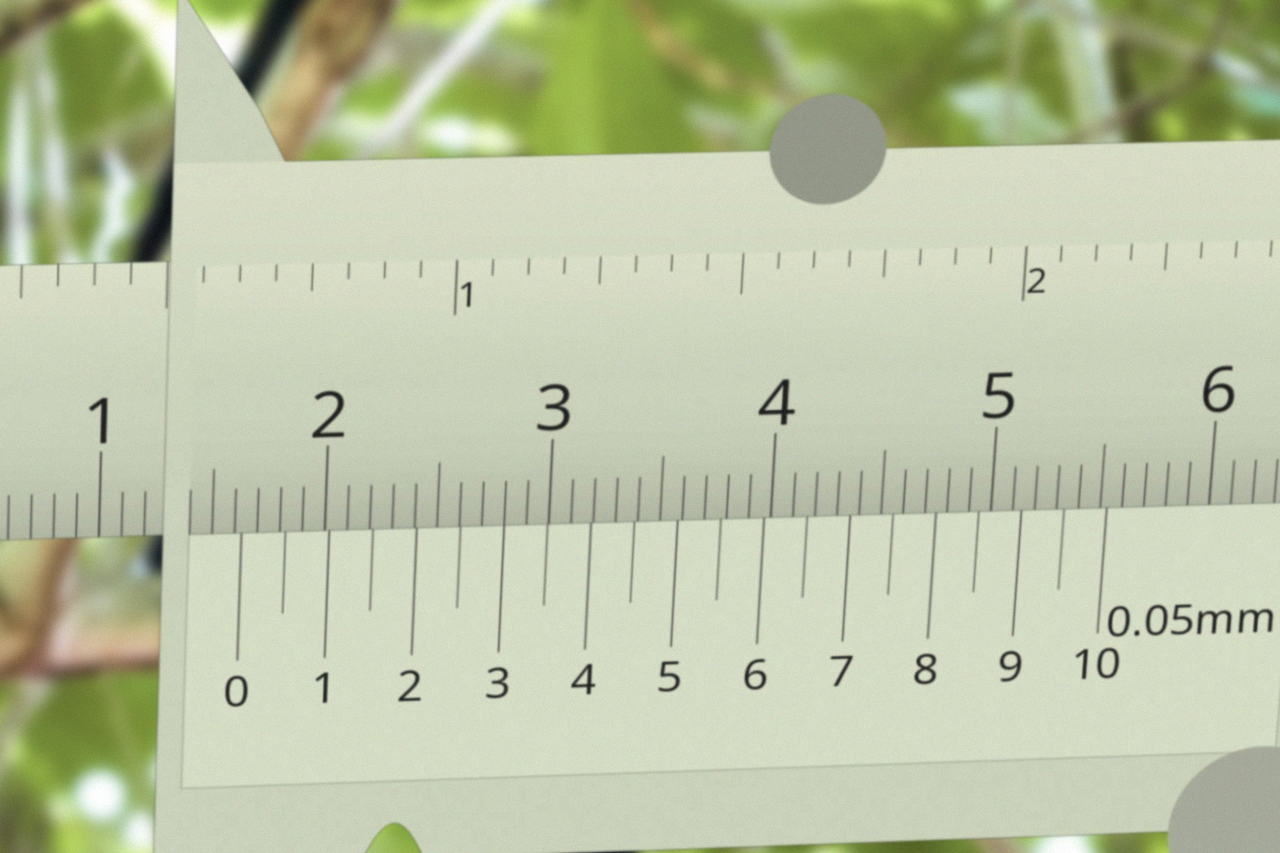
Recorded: 16.3 (mm)
